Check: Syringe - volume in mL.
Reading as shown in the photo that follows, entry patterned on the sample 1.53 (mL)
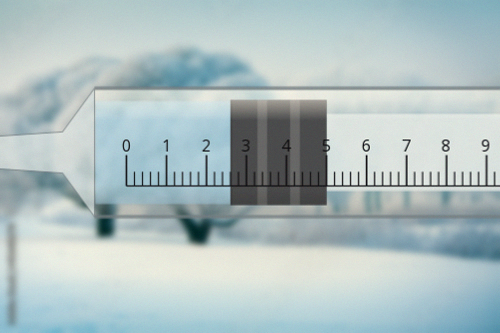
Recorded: 2.6 (mL)
